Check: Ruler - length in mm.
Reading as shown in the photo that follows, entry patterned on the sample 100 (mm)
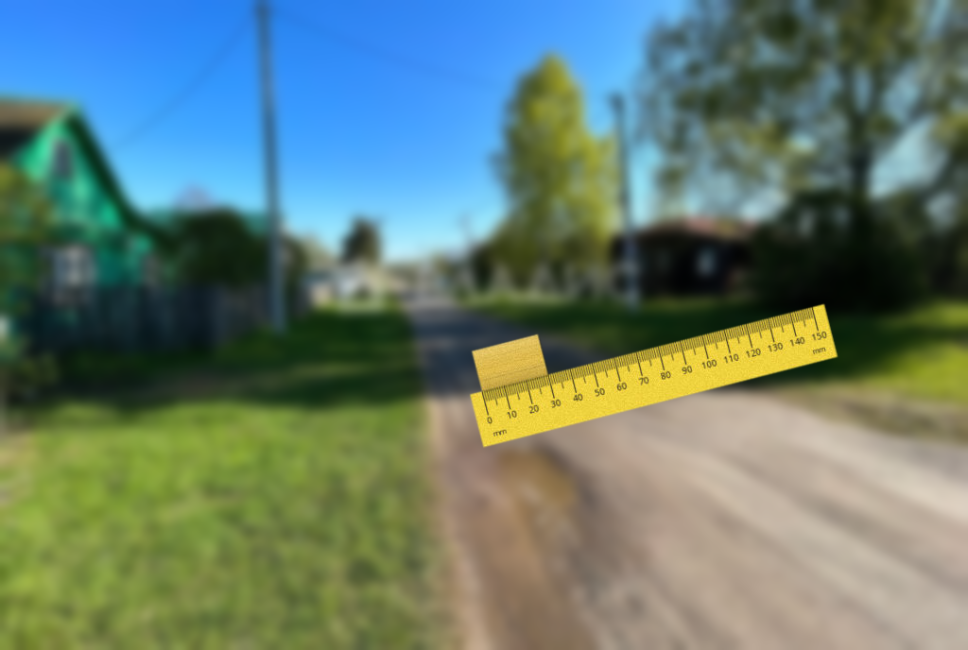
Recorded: 30 (mm)
